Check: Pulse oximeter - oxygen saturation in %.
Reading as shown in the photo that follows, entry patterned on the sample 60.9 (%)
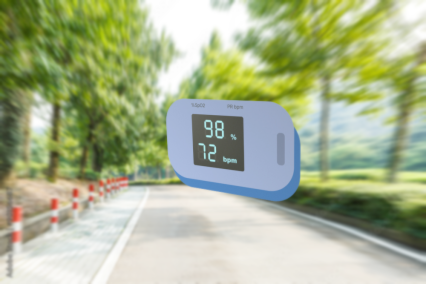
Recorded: 98 (%)
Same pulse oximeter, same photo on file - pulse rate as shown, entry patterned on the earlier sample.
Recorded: 72 (bpm)
